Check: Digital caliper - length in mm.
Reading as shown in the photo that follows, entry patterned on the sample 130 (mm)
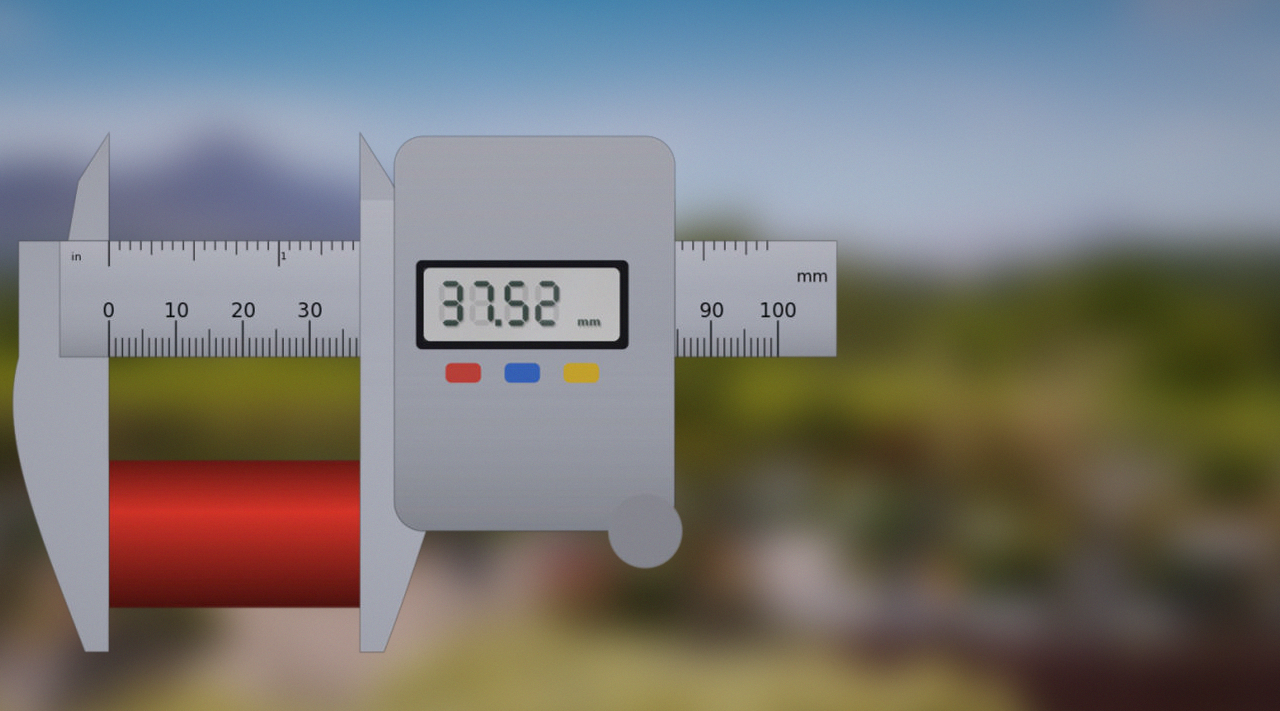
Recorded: 37.52 (mm)
